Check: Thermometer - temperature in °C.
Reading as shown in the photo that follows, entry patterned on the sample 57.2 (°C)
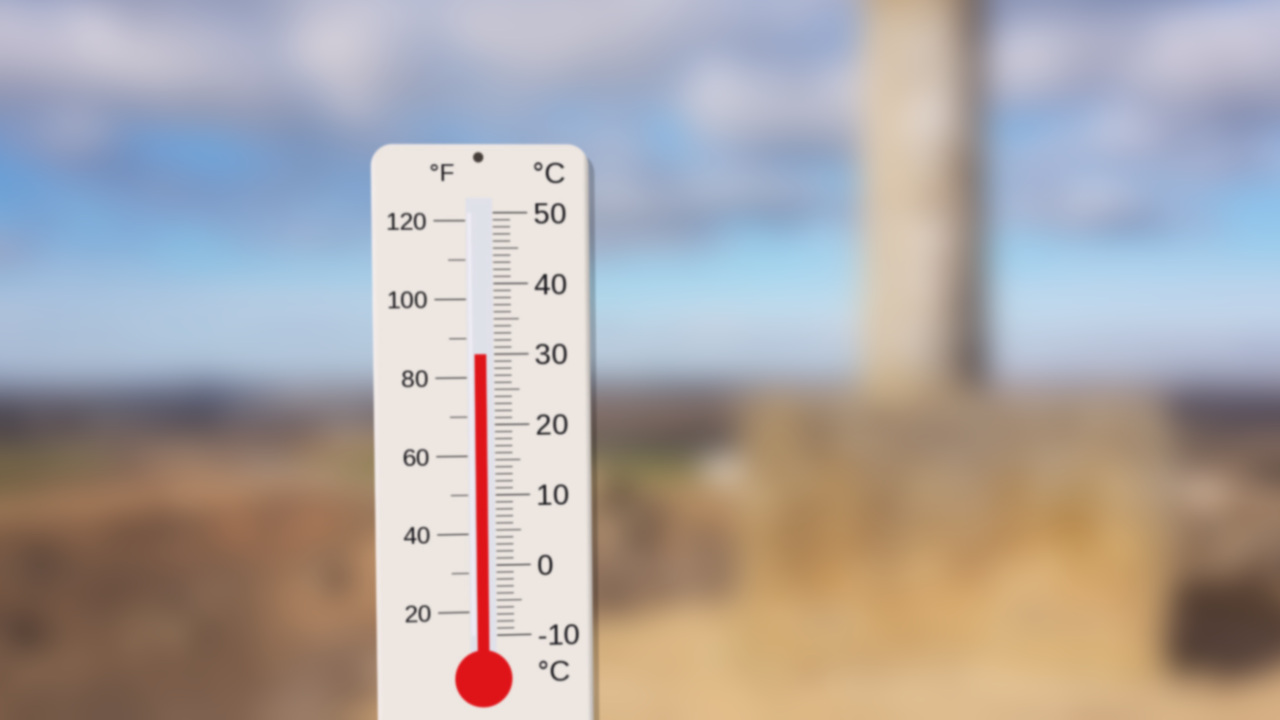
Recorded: 30 (°C)
